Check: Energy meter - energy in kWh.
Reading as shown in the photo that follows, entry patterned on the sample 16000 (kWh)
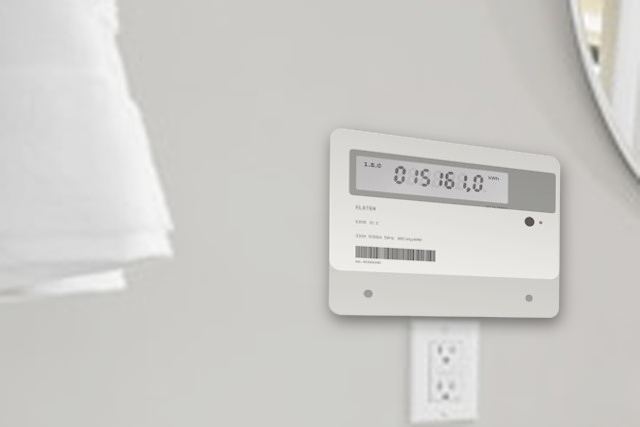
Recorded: 15161.0 (kWh)
